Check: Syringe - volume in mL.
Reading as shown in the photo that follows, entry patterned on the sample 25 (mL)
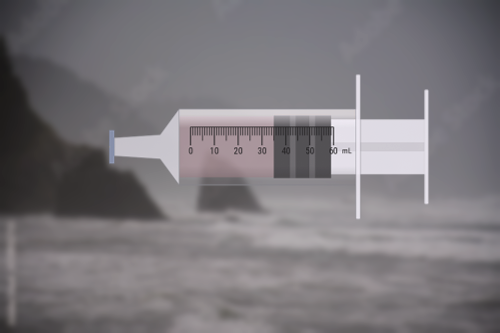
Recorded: 35 (mL)
